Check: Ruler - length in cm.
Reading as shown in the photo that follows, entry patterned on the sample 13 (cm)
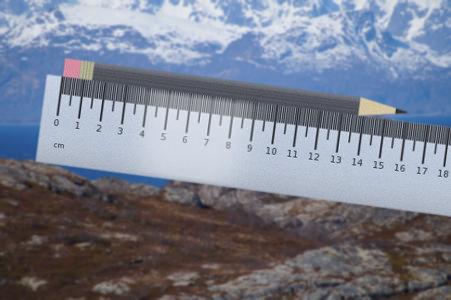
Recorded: 16 (cm)
